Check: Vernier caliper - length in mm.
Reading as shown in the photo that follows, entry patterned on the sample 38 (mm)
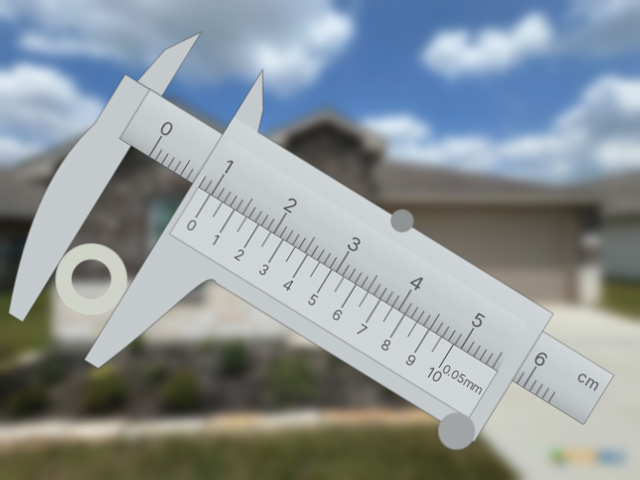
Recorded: 9.8 (mm)
